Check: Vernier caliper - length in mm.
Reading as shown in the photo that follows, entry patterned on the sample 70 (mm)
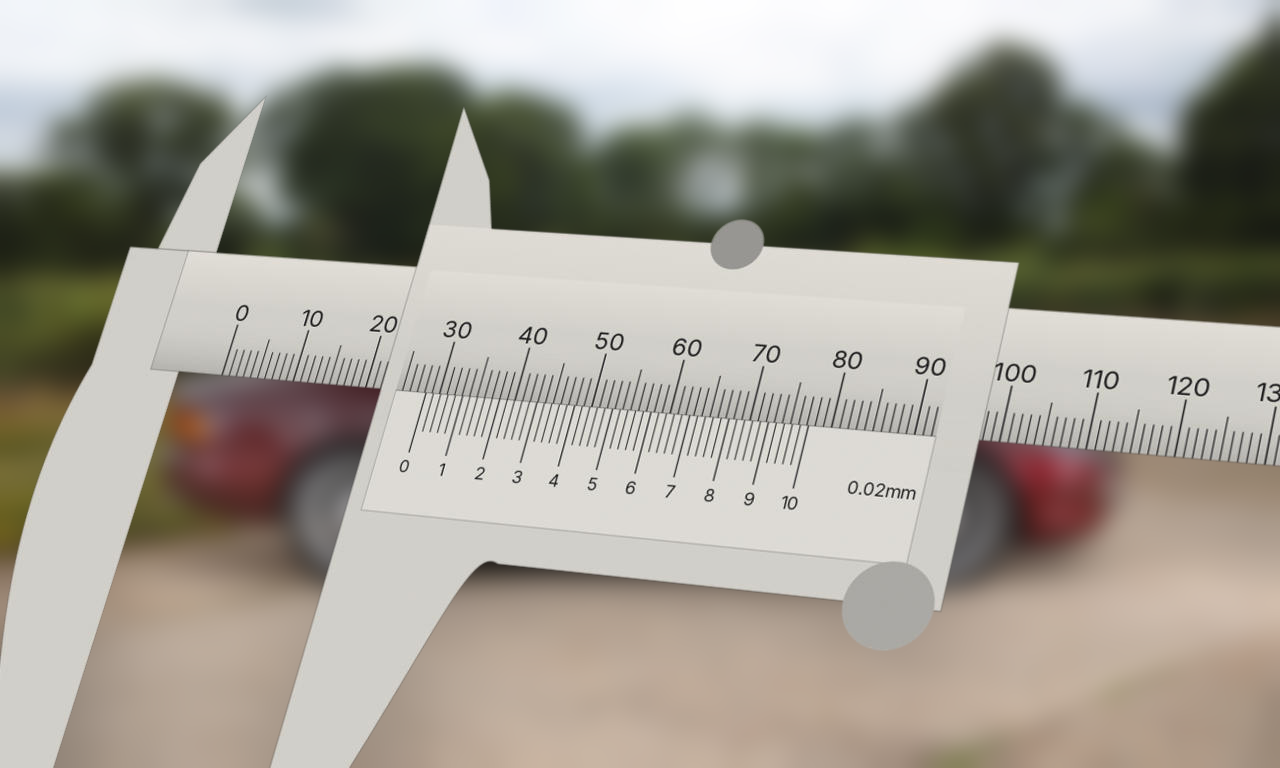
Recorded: 28.2 (mm)
